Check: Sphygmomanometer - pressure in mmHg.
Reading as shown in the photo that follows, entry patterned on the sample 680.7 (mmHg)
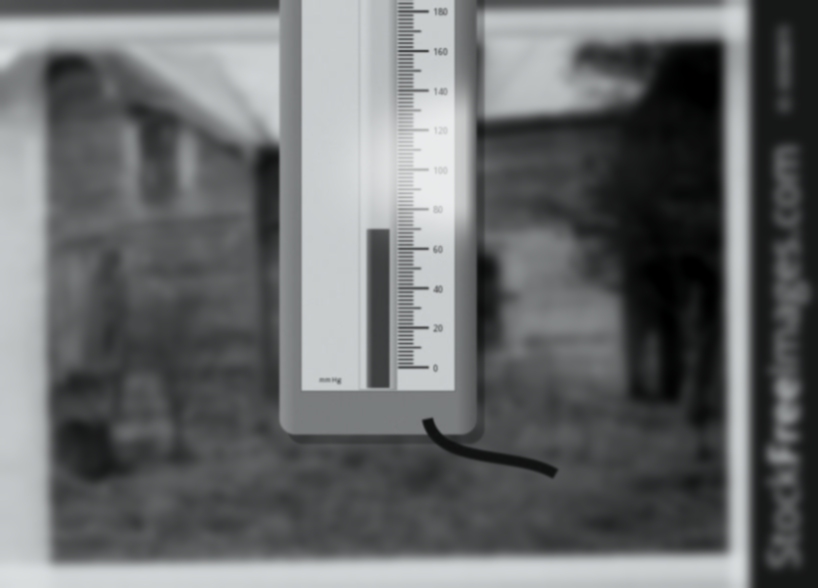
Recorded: 70 (mmHg)
